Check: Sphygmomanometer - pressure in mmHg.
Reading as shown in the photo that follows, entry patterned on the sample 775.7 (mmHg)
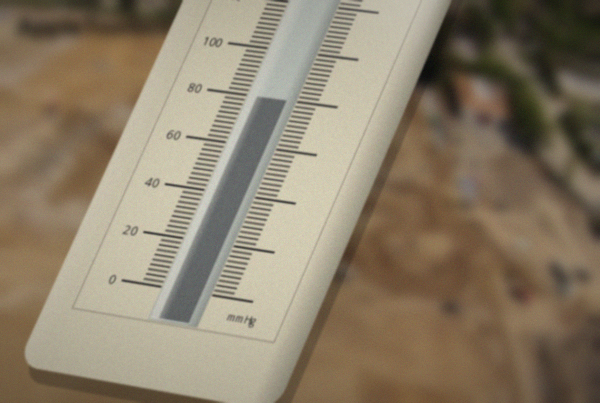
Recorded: 80 (mmHg)
